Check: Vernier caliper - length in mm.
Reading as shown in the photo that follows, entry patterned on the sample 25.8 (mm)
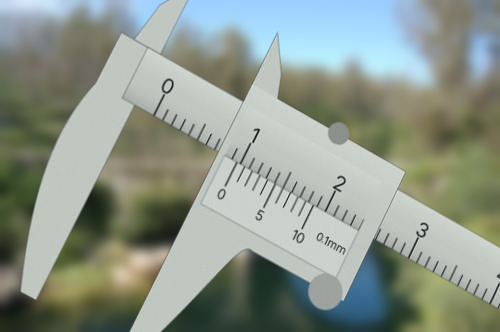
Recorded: 9.6 (mm)
